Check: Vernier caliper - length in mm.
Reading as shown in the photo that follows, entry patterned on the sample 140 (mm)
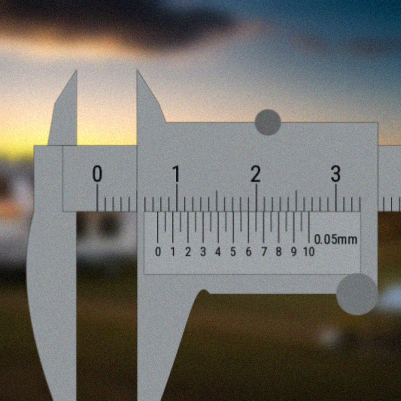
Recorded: 7.6 (mm)
